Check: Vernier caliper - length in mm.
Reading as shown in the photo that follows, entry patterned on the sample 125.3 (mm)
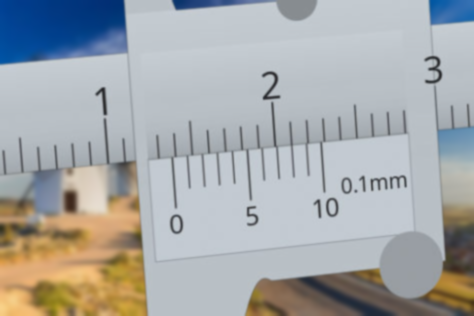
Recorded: 13.8 (mm)
